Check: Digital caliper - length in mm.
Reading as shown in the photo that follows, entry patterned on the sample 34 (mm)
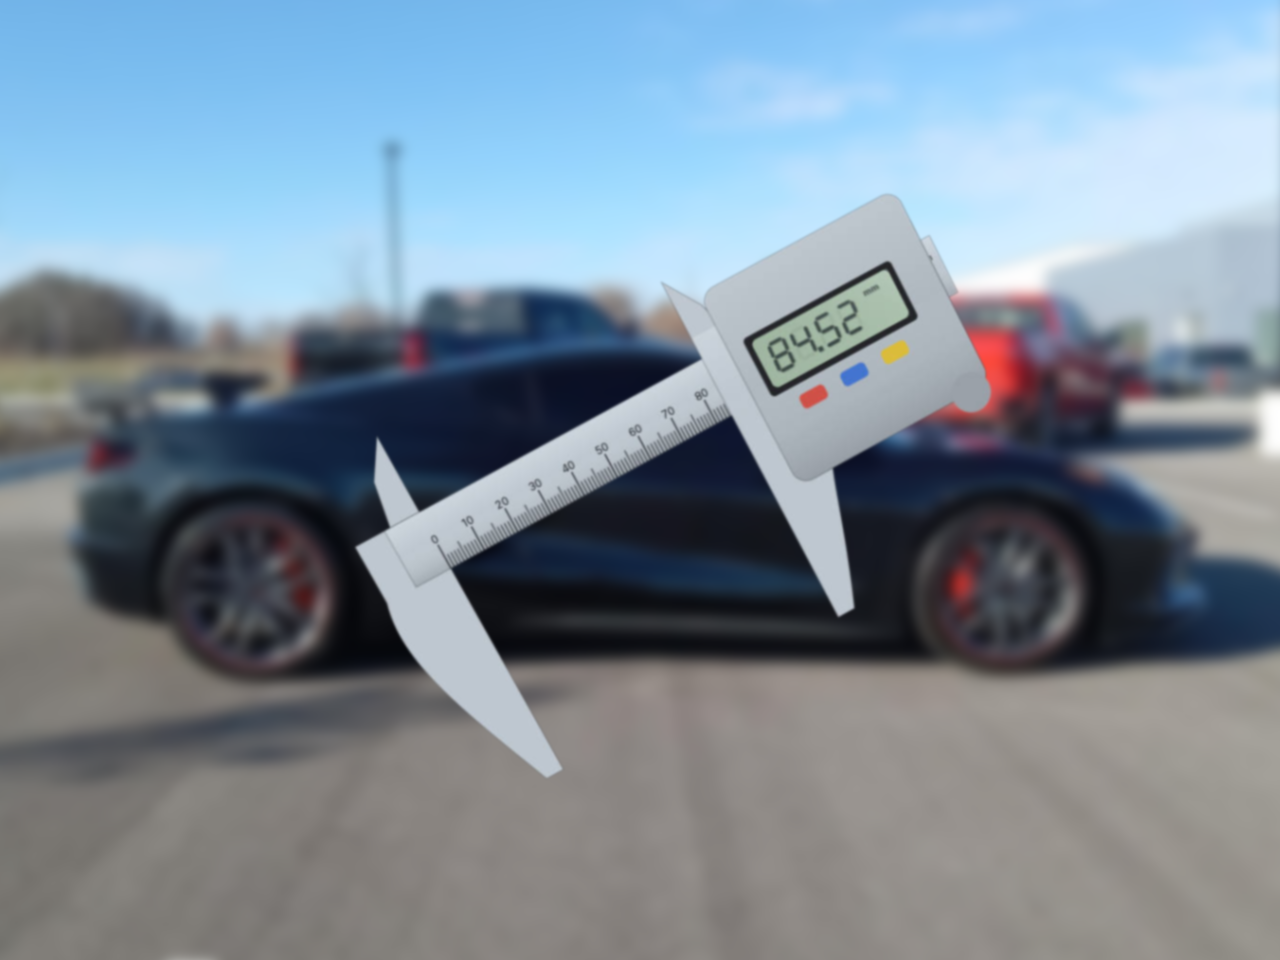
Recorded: 84.52 (mm)
